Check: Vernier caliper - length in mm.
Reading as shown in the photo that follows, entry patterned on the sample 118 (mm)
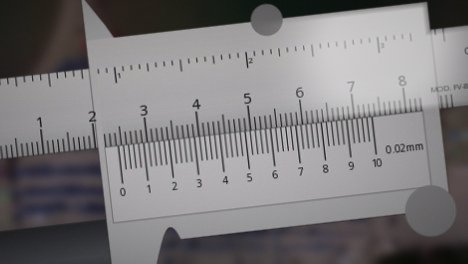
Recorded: 24.4 (mm)
